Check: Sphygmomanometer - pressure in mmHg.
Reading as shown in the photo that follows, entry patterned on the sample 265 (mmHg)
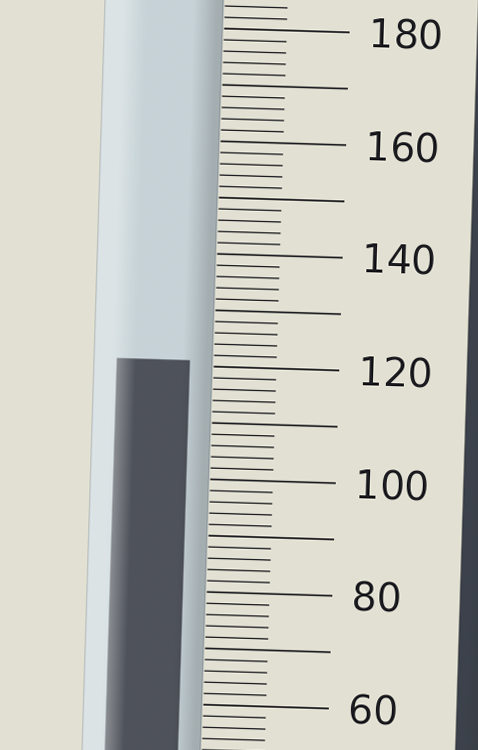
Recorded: 121 (mmHg)
